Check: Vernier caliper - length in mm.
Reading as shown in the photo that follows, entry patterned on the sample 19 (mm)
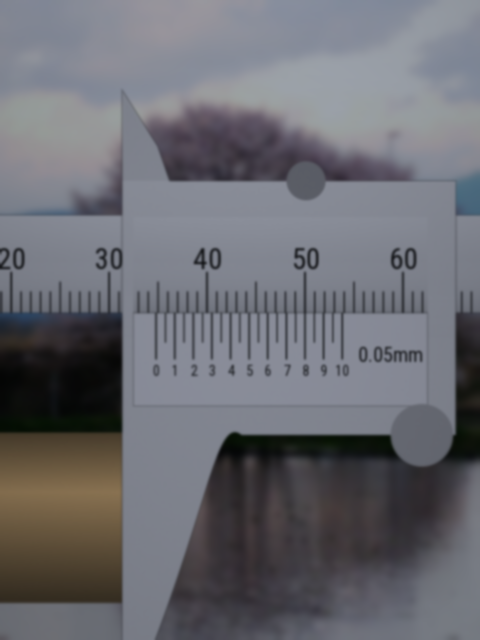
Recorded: 34.8 (mm)
